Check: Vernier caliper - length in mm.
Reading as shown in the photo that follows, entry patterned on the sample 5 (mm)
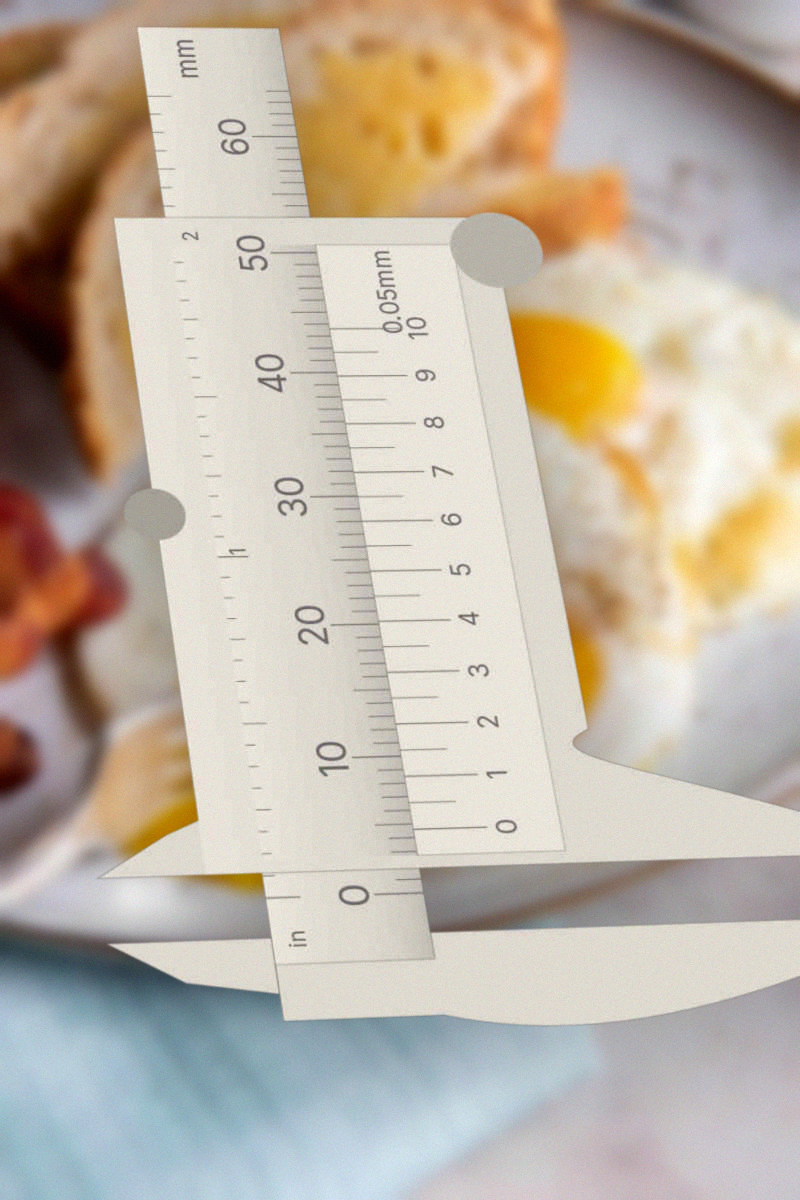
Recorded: 4.6 (mm)
